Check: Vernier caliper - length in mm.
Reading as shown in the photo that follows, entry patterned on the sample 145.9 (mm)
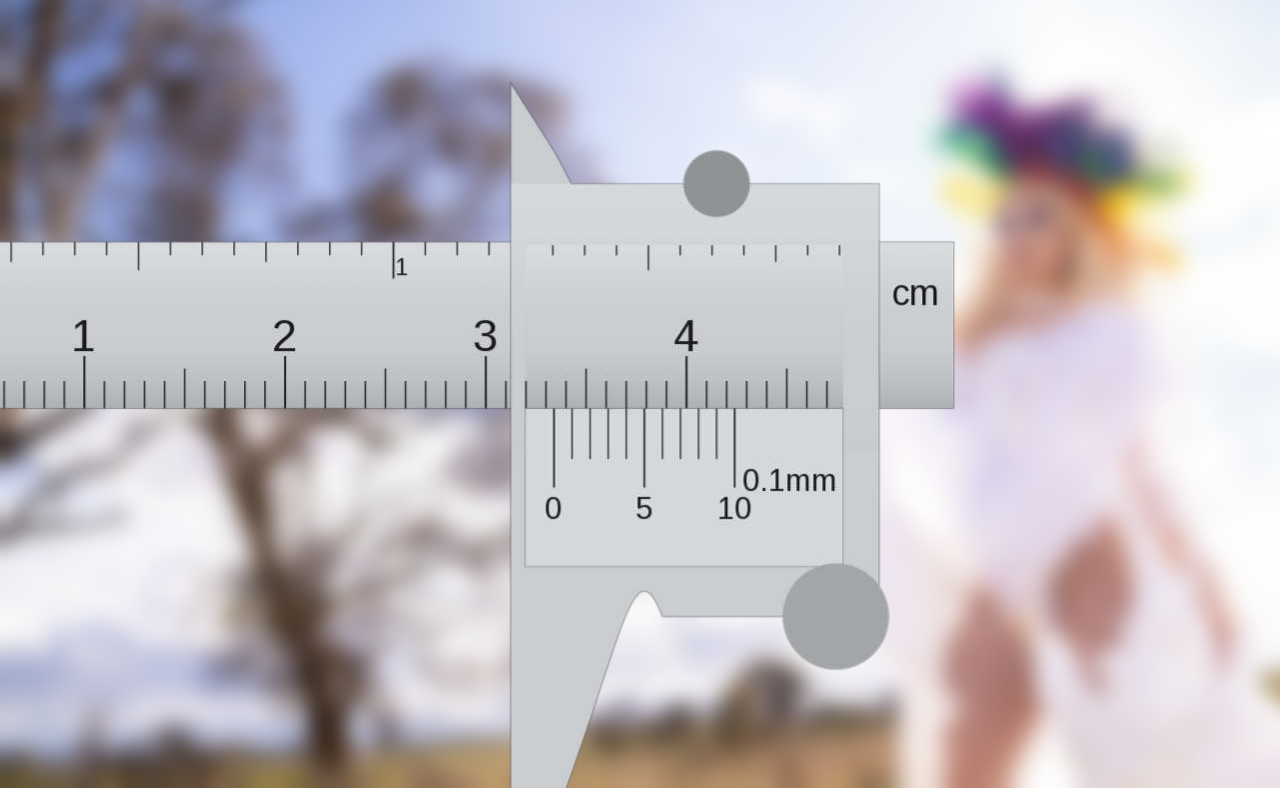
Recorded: 33.4 (mm)
